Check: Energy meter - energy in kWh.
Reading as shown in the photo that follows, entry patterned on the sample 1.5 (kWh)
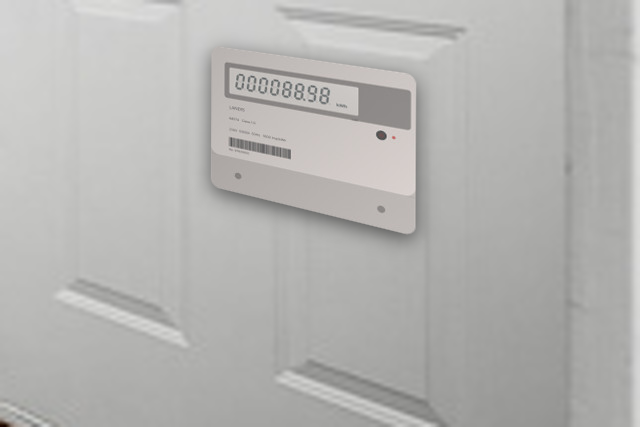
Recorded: 88.98 (kWh)
